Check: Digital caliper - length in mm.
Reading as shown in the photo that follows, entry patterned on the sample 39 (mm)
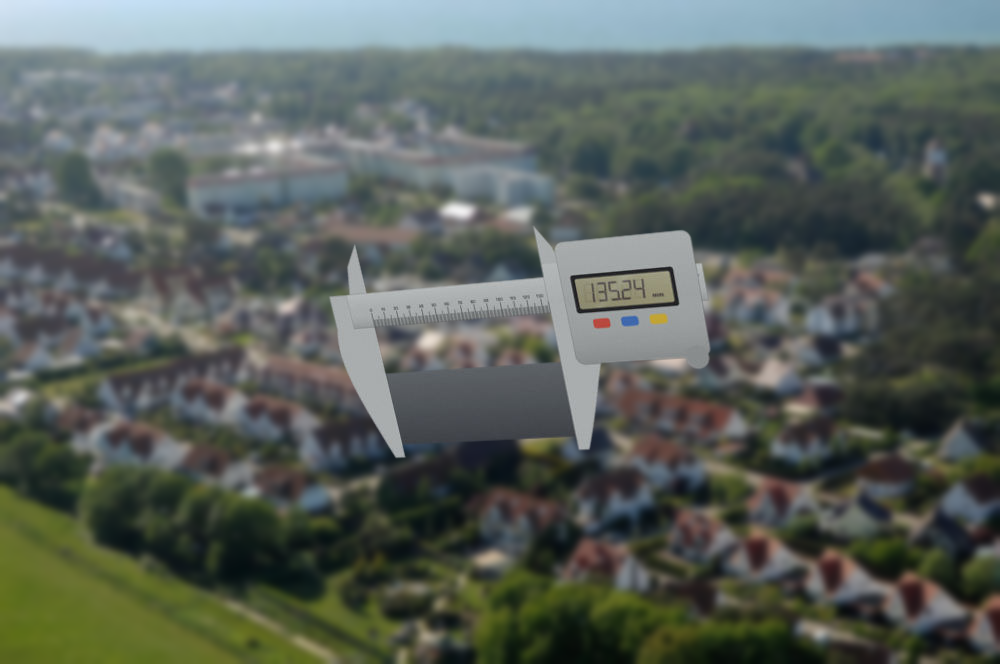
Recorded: 135.24 (mm)
